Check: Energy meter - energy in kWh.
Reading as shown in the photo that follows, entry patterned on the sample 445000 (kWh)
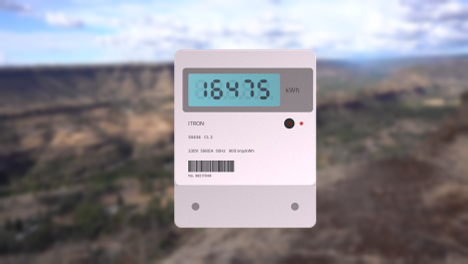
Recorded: 16475 (kWh)
